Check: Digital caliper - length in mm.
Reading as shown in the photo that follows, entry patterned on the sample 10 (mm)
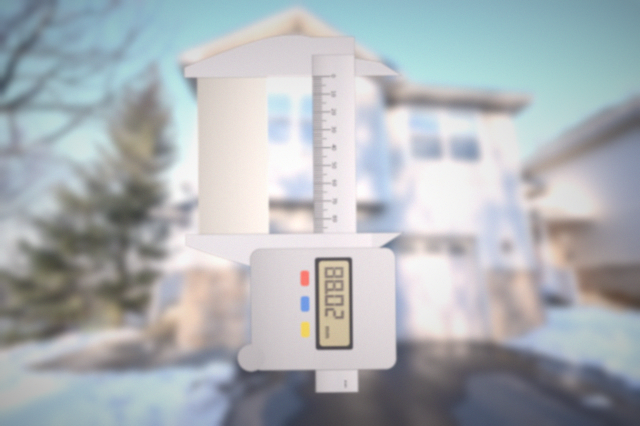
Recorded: 88.02 (mm)
